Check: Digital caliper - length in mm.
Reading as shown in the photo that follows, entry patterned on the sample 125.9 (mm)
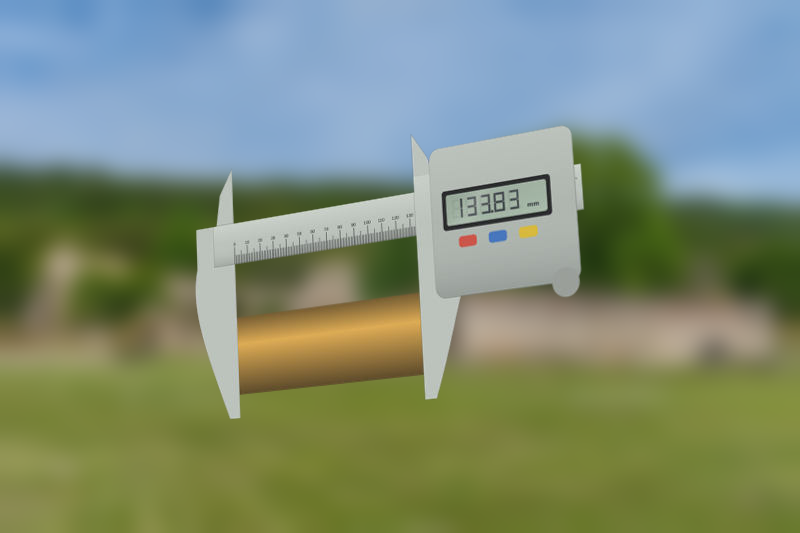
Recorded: 133.83 (mm)
